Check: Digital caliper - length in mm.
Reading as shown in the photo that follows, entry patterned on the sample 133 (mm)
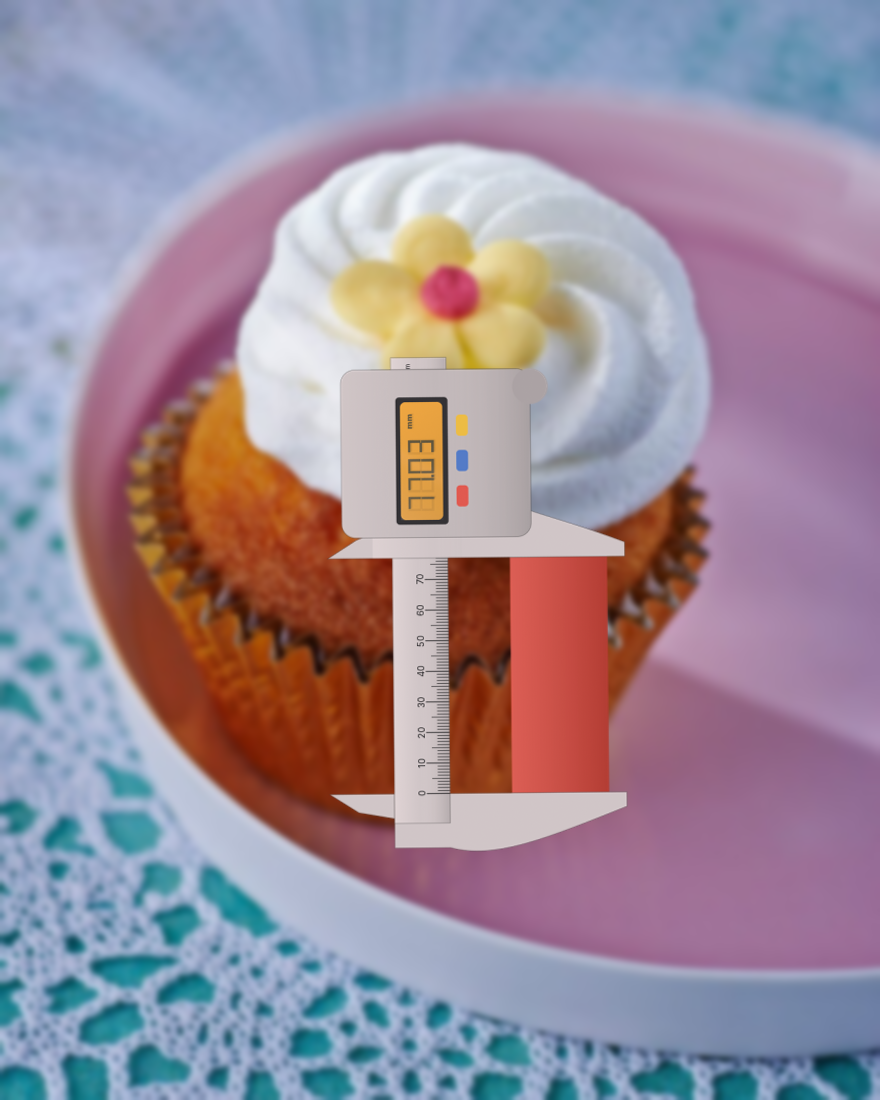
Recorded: 77.03 (mm)
